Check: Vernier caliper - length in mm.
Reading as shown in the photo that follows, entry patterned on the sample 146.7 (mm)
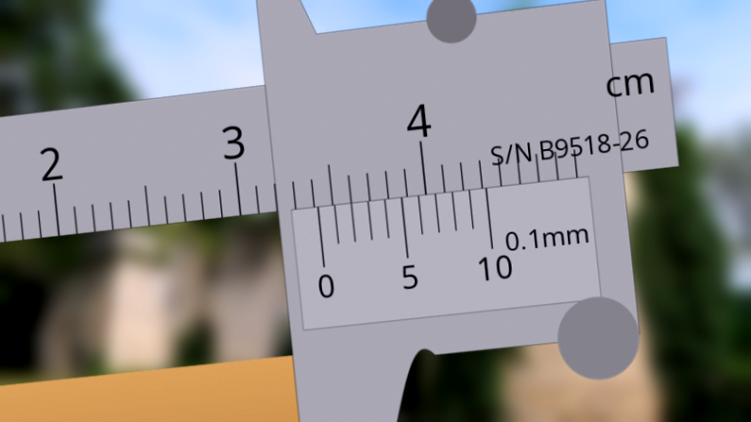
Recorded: 34.2 (mm)
